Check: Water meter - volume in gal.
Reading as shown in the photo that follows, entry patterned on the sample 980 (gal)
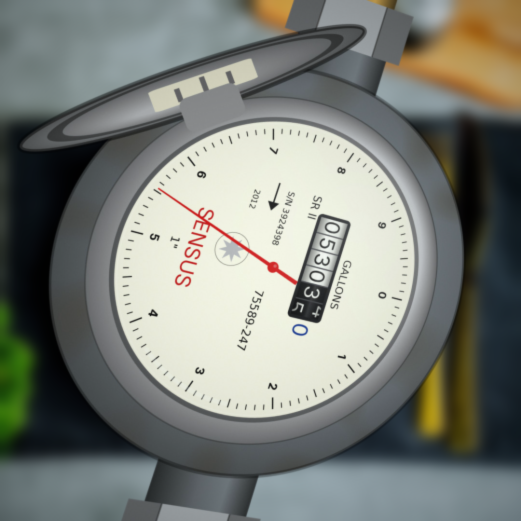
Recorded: 530345.5 (gal)
